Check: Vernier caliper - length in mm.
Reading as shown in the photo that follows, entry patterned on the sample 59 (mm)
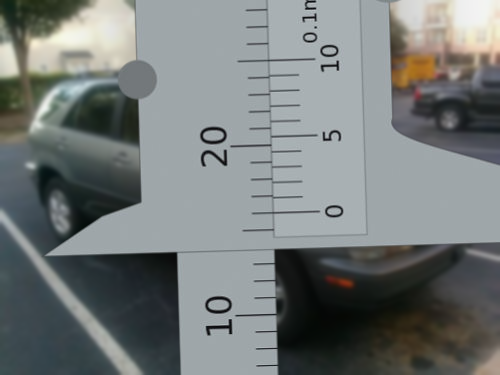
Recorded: 16.0 (mm)
